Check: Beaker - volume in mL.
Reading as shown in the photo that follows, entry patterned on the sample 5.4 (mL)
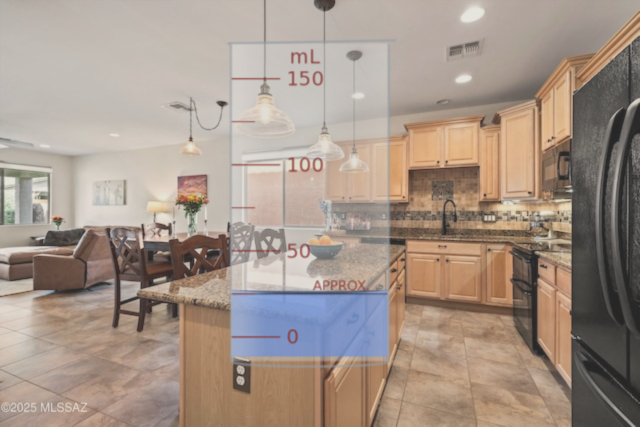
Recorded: 25 (mL)
